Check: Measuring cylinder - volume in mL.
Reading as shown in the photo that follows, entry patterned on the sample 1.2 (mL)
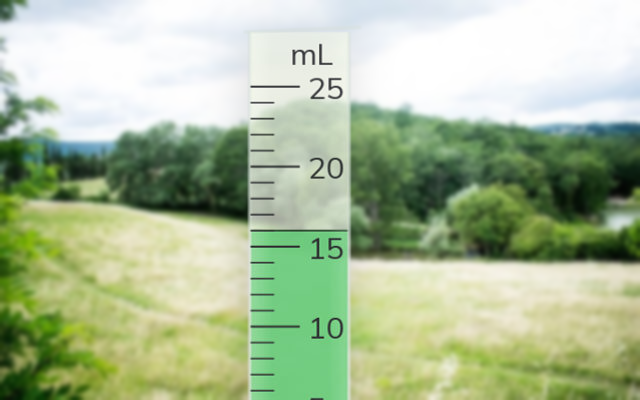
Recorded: 16 (mL)
